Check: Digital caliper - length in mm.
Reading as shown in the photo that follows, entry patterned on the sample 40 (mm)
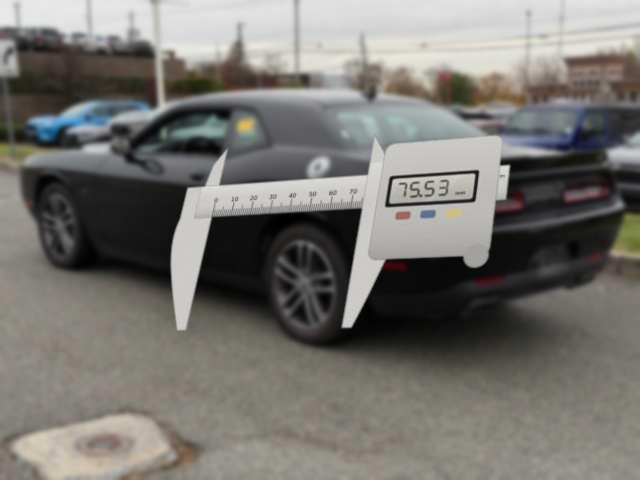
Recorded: 75.53 (mm)
